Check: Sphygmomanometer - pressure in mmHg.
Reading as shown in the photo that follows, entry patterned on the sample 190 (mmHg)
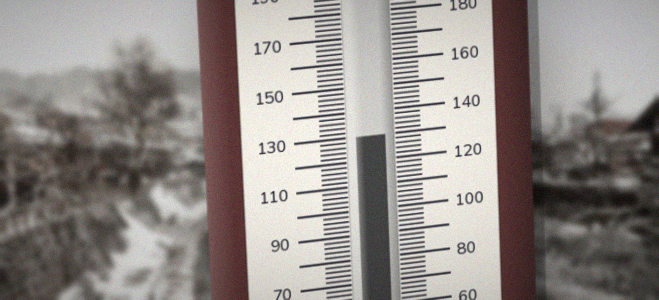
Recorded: 130 (mmHg)
